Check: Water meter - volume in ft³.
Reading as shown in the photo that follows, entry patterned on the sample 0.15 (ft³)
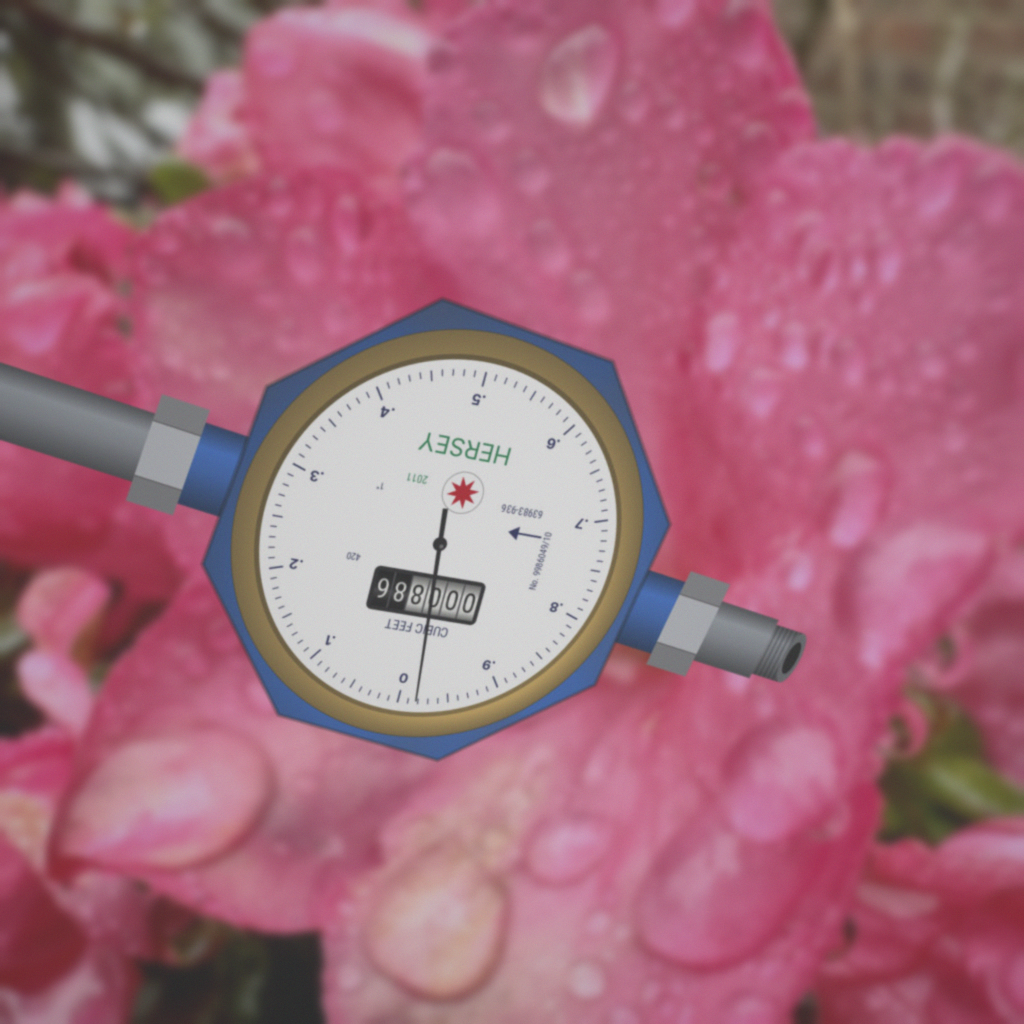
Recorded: 885.98 (ft³)
